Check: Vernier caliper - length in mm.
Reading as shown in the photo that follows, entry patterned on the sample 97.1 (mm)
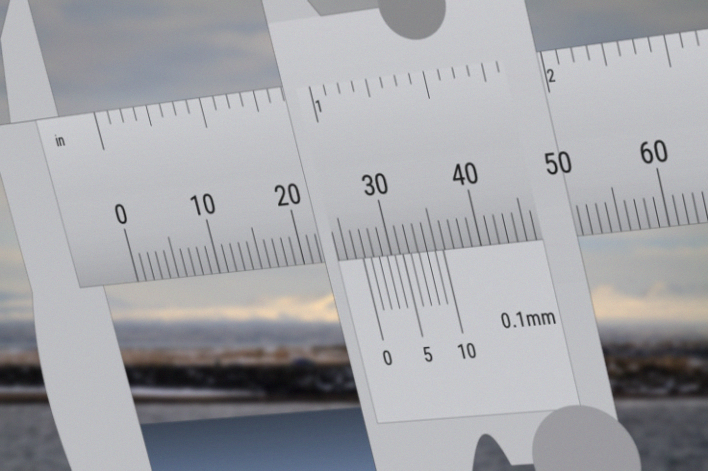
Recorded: 26.8 (mm)
